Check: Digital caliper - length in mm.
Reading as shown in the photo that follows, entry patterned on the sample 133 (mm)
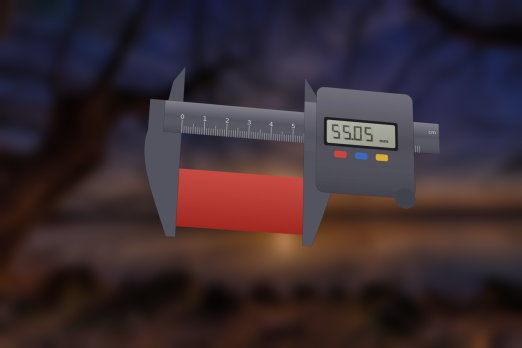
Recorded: 55.05 (mm)
